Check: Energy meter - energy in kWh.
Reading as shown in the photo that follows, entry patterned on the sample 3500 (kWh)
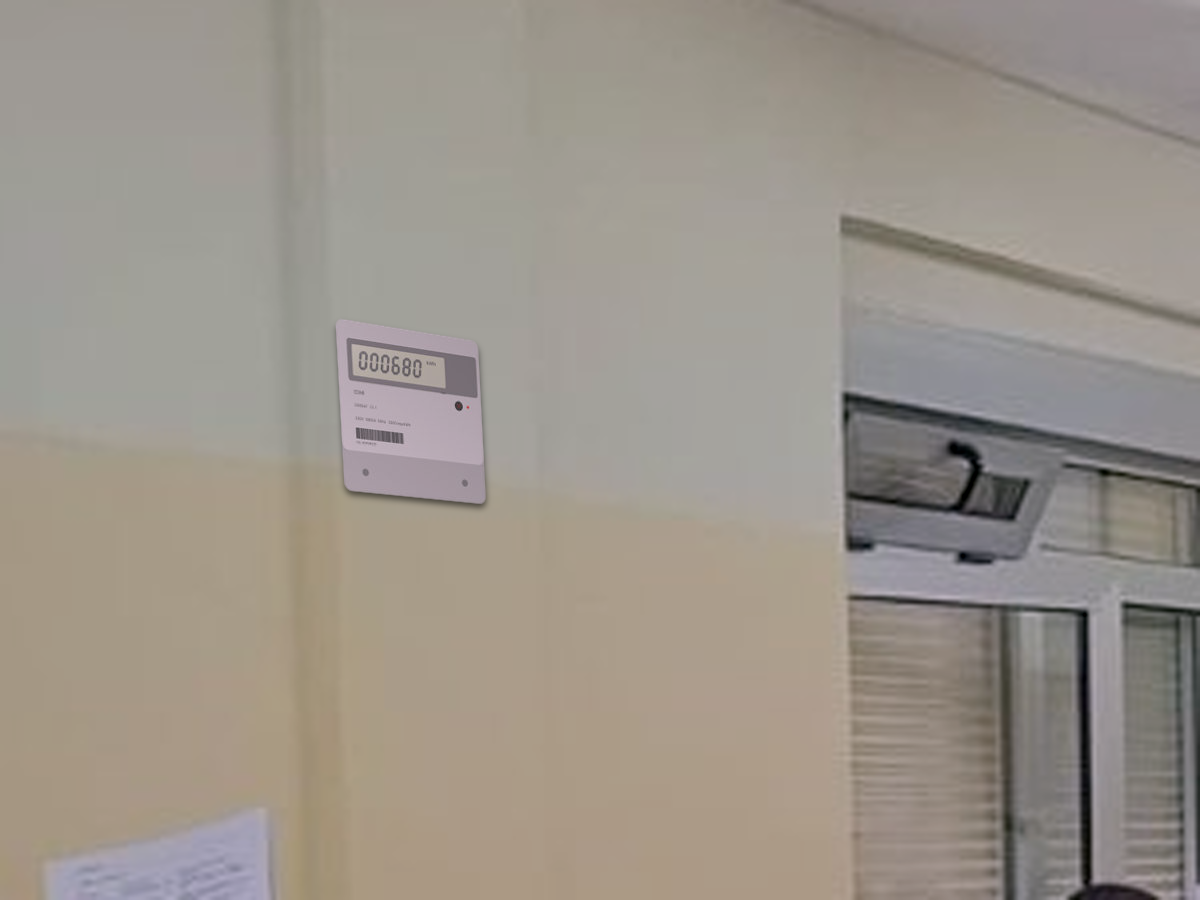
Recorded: 680 (kWh)
